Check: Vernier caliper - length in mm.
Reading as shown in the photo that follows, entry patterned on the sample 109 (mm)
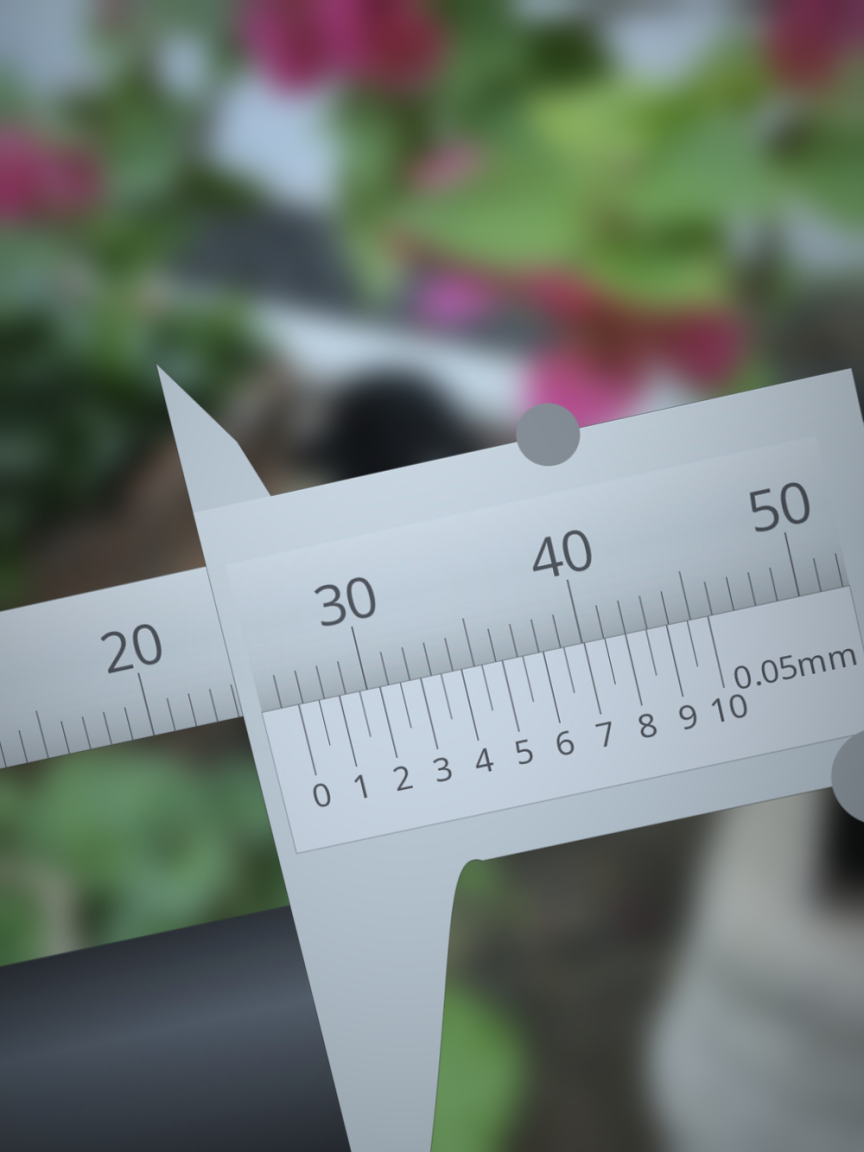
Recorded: 26.80 (mm)
